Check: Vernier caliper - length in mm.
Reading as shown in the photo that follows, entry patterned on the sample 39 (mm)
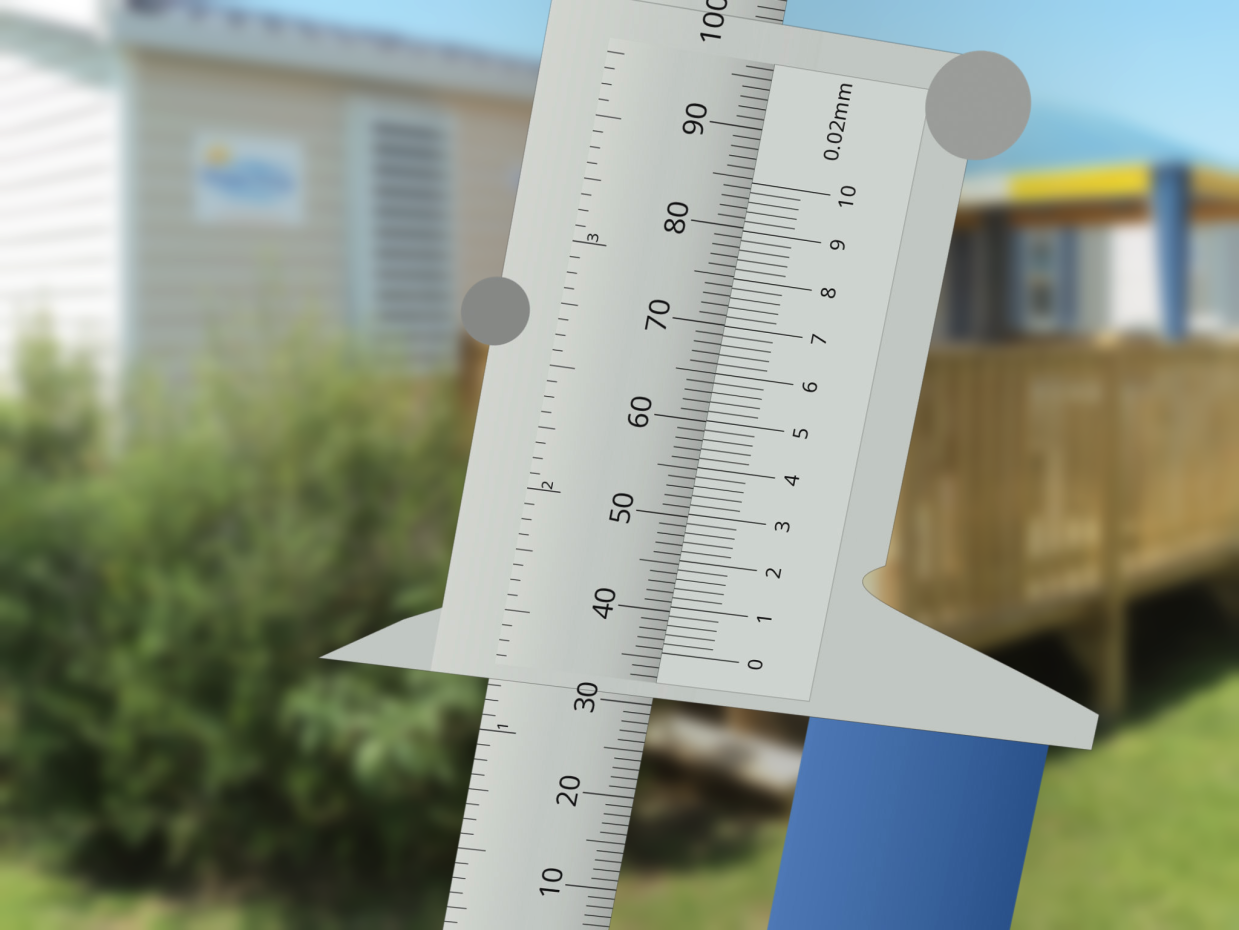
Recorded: 35.6 (mm)
